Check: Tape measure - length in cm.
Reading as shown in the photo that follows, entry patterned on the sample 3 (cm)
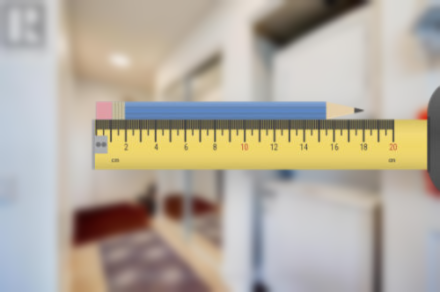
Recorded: 18 (cm)
